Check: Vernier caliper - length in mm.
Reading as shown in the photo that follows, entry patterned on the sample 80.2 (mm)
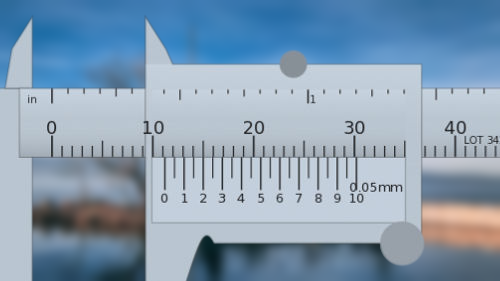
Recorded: 11.2 (mm)
